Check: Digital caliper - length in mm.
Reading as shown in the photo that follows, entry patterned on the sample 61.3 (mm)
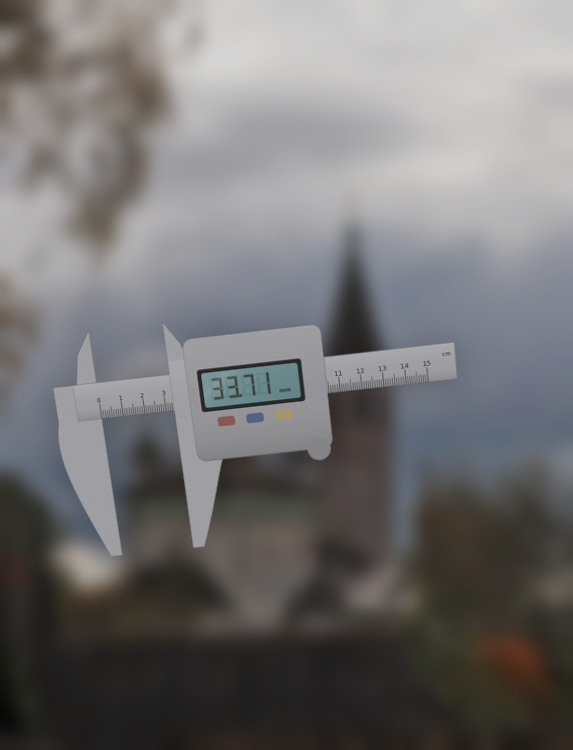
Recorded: 33.71 (mm)
